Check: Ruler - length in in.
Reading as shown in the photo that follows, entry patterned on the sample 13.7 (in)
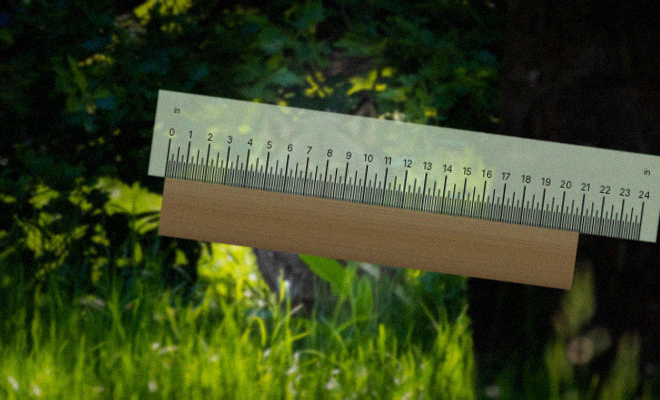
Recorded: 21 (in)
